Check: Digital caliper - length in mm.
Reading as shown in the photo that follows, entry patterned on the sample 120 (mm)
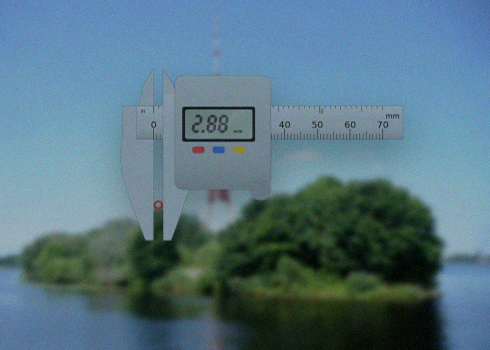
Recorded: 2.88 (mm)
